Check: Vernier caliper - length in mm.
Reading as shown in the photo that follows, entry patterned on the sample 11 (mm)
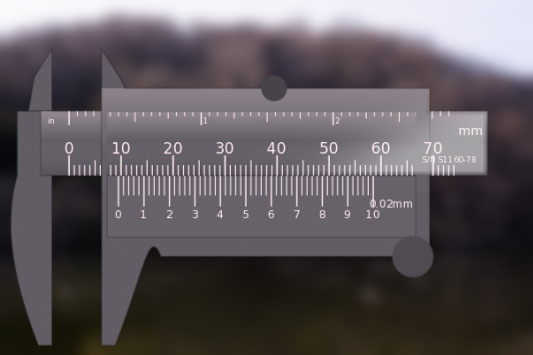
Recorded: 9.5 (mm)
